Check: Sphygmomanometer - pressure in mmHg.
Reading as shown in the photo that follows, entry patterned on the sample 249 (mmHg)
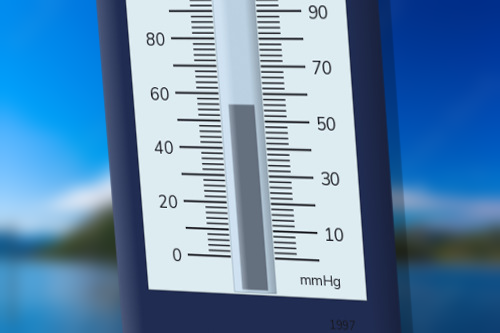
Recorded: 56 (mmHg)
